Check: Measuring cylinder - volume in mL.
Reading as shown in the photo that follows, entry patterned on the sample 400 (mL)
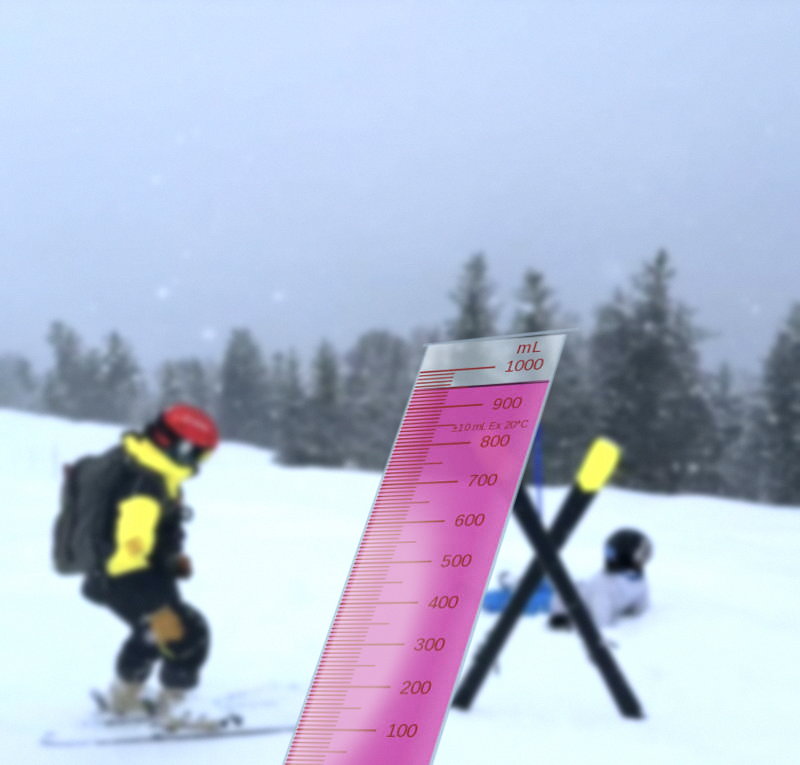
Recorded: 950 (mL)
